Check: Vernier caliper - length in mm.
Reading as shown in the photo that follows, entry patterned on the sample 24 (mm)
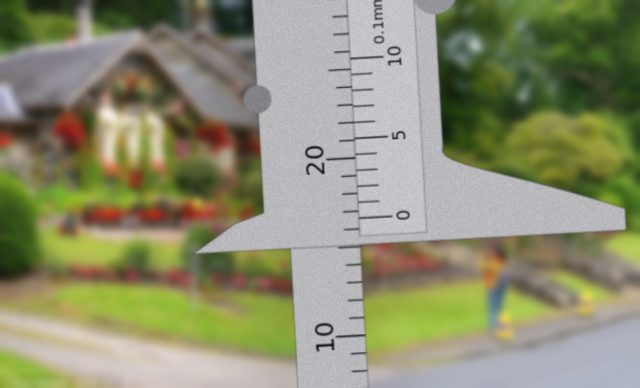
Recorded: 16.6 (mm)
